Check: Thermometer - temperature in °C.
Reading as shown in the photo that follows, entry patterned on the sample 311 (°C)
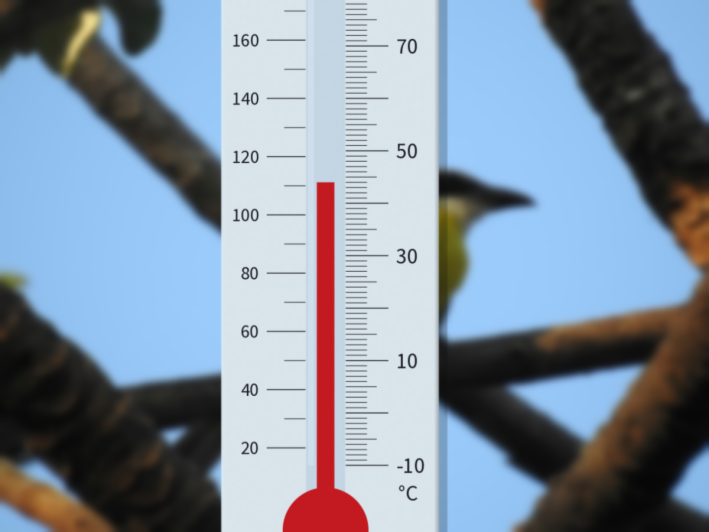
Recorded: 44 (°C)
